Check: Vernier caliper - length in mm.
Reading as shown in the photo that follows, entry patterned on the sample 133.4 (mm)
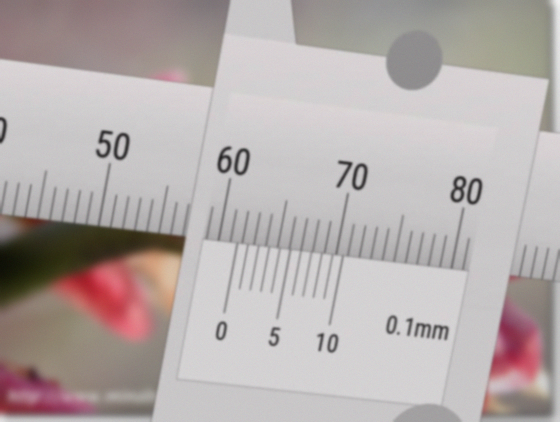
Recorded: 61.6 (mm)
